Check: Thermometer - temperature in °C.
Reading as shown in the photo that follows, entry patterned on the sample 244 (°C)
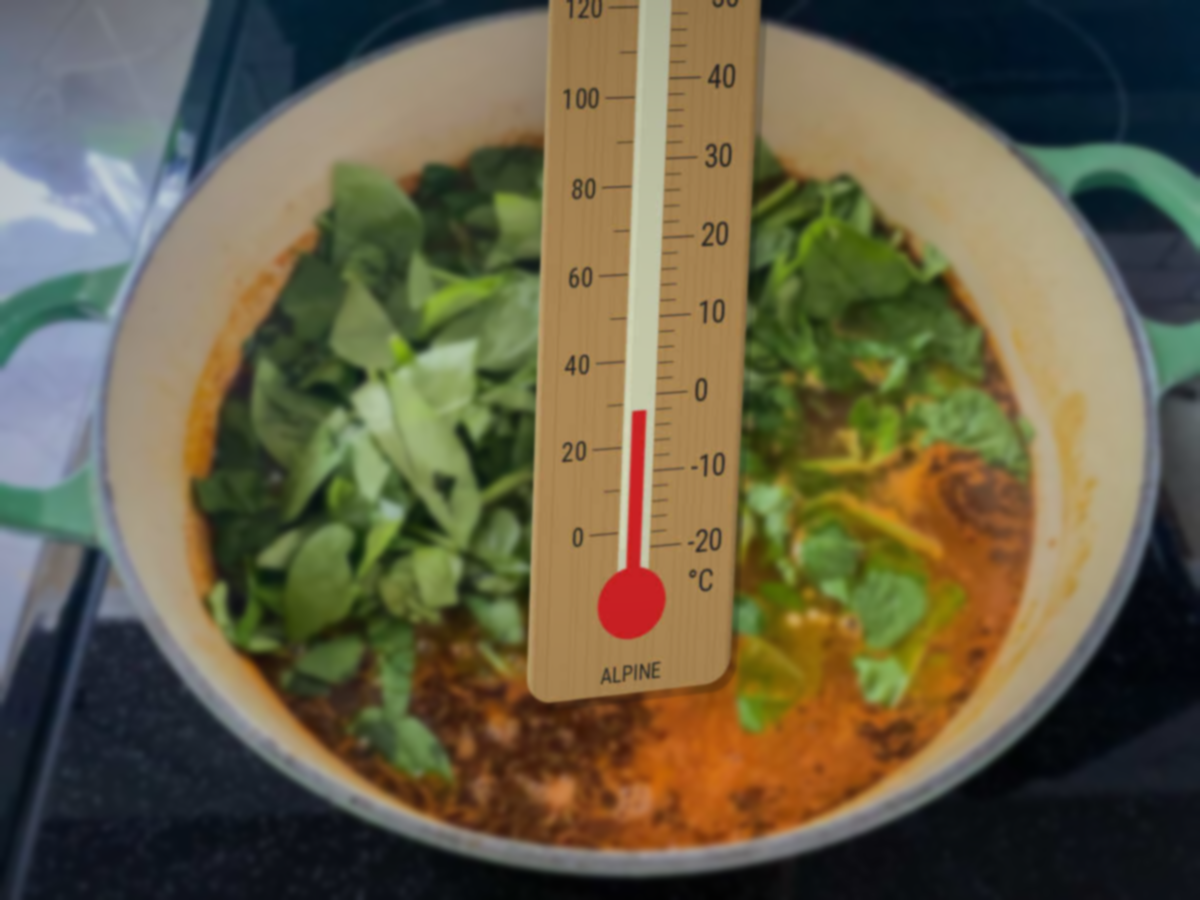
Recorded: -2 (°C)
